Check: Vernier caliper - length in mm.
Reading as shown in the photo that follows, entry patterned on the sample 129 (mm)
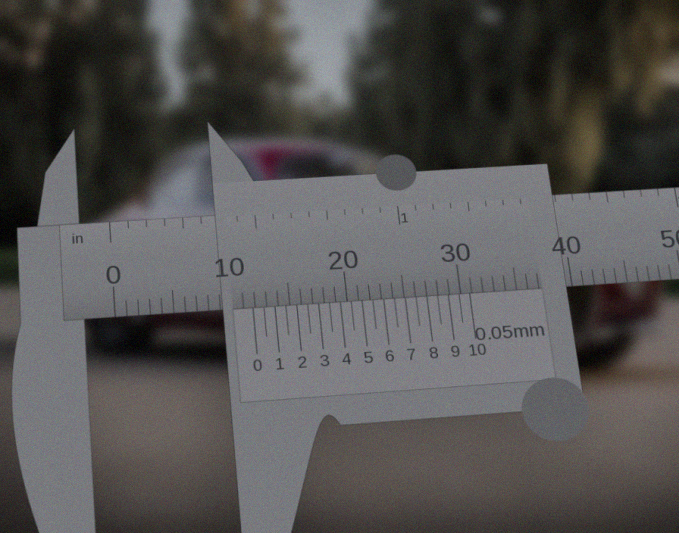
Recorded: 11.8 (mm)
